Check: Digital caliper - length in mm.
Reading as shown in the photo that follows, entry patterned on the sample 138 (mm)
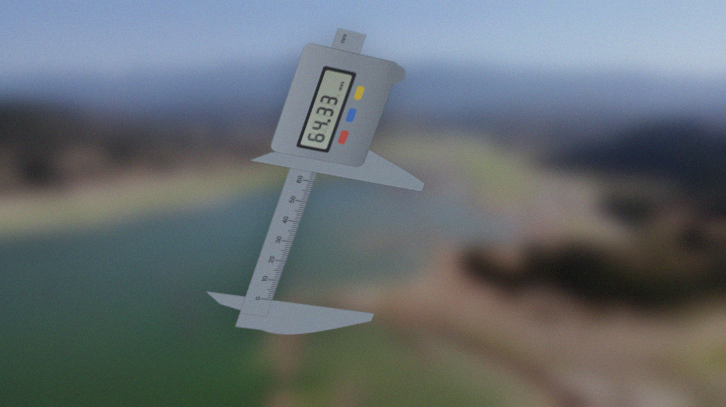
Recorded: 64.33 (mm)
